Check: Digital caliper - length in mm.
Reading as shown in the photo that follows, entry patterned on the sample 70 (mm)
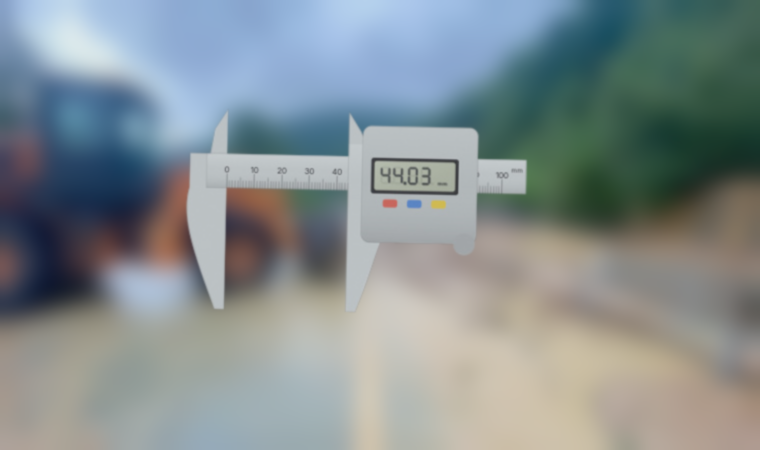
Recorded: 44.03 (mm)
